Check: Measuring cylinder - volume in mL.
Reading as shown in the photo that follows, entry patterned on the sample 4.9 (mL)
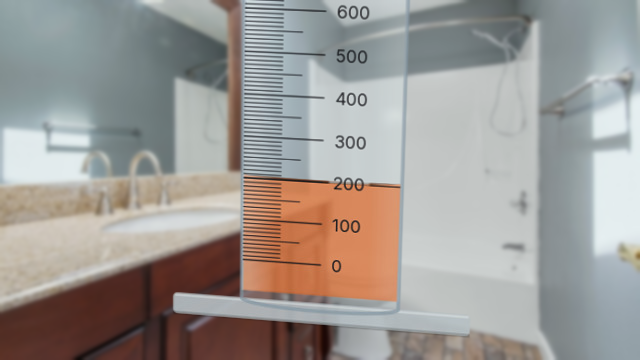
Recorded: 200 (mL)
